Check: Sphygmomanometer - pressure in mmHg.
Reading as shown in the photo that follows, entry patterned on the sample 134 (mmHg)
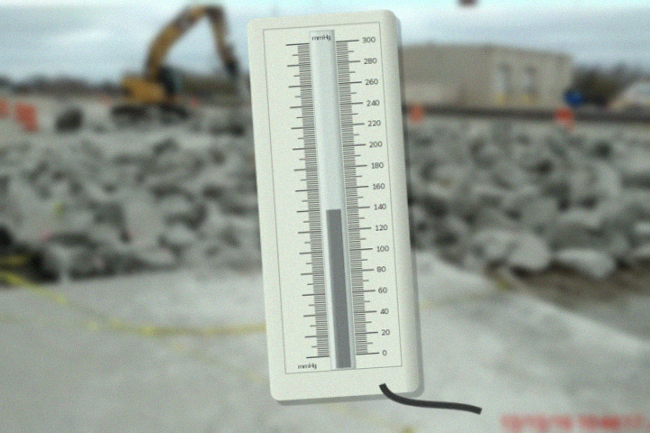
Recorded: 140 (mmHg)
